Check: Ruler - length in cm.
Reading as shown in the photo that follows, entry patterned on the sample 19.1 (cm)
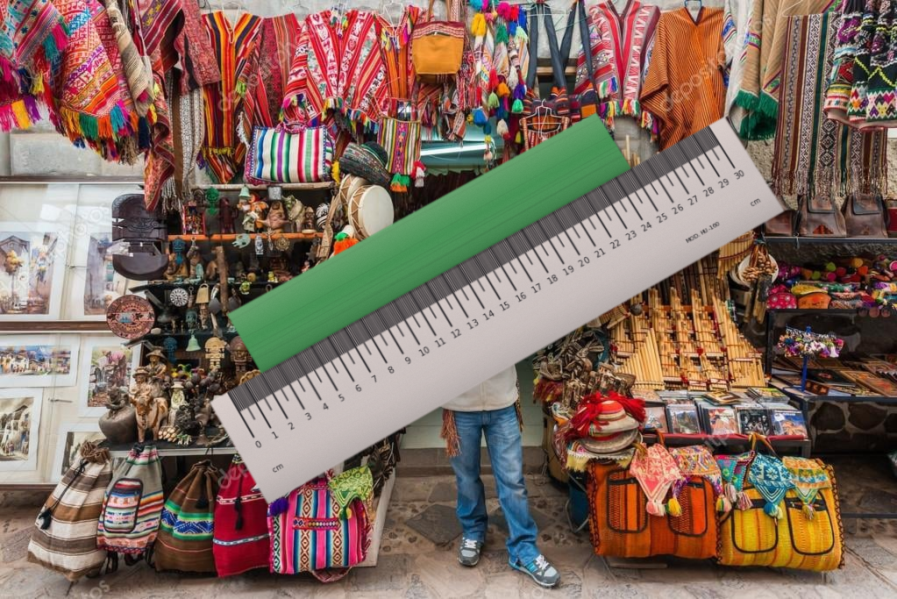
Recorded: 23 (cm)
